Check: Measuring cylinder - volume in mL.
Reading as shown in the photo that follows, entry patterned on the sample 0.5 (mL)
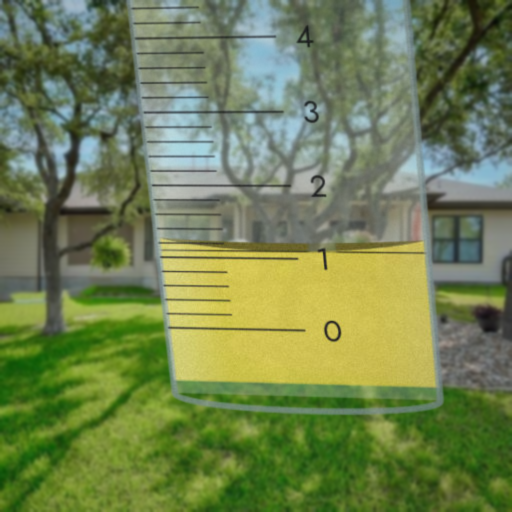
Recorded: 1.1 (mL)
